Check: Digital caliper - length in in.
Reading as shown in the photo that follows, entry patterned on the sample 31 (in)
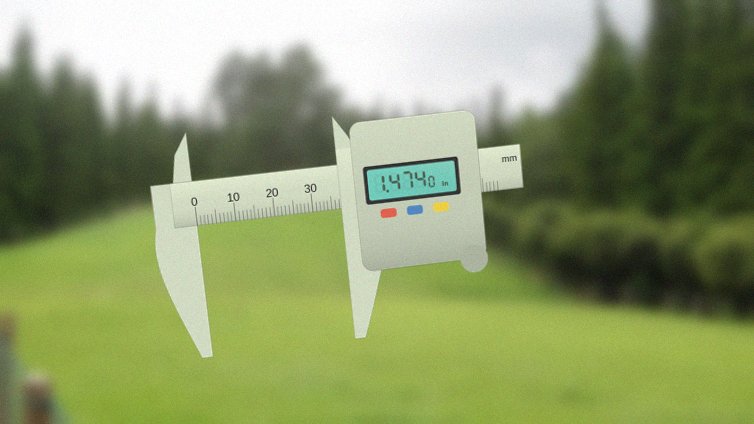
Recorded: 1.4740 (in)
